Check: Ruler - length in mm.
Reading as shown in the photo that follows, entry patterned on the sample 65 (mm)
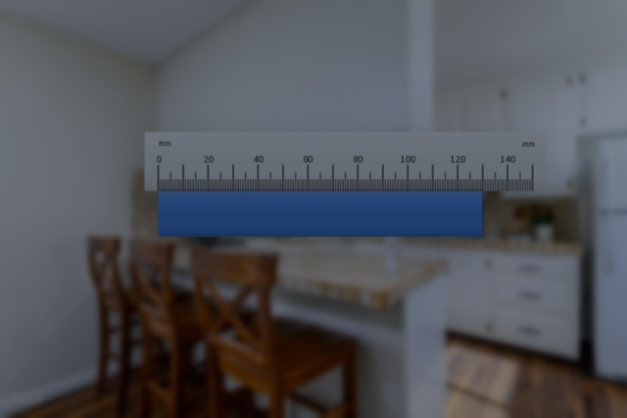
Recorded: 130 (mm)
